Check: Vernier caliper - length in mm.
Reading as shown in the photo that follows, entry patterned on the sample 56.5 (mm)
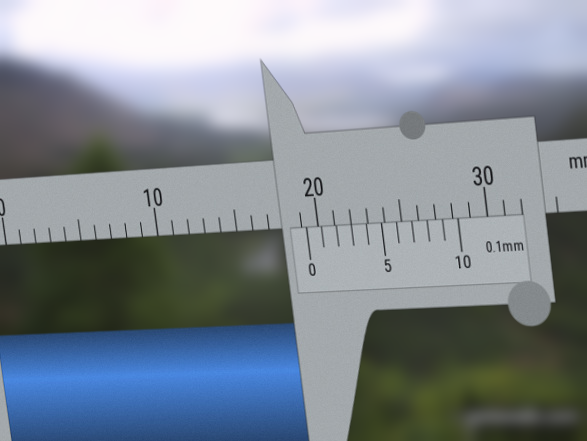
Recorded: 19.3 (mm)
